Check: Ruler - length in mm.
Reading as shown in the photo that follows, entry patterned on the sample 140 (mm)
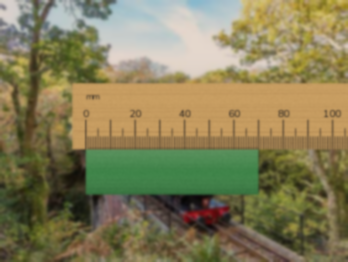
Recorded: 70 (mm)
